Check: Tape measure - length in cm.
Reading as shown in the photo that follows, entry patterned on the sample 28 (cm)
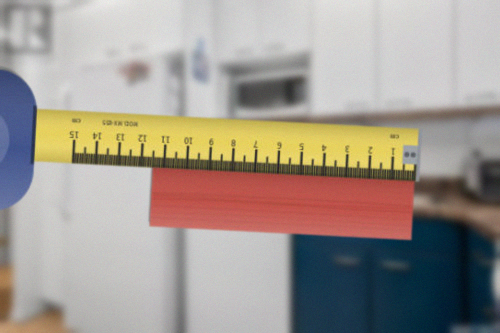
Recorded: 11.5 (cm)
